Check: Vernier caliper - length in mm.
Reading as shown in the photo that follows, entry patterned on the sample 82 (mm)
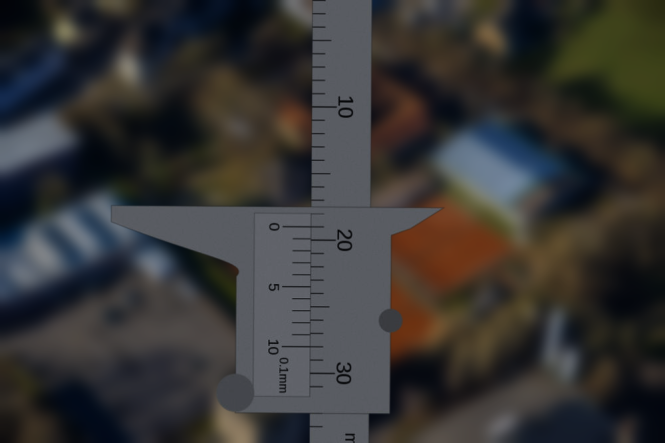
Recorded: 19.0 (mm)
